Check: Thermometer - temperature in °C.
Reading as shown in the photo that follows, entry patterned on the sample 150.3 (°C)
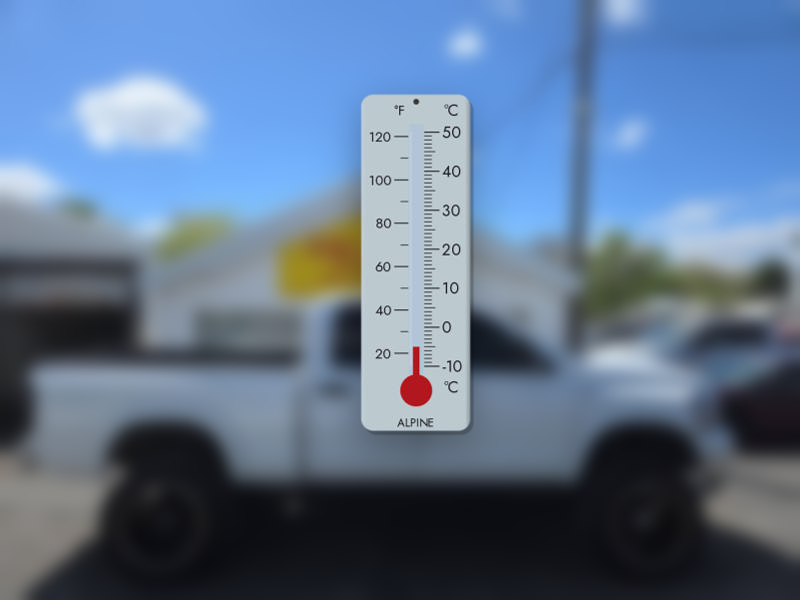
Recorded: -5 (°C)
